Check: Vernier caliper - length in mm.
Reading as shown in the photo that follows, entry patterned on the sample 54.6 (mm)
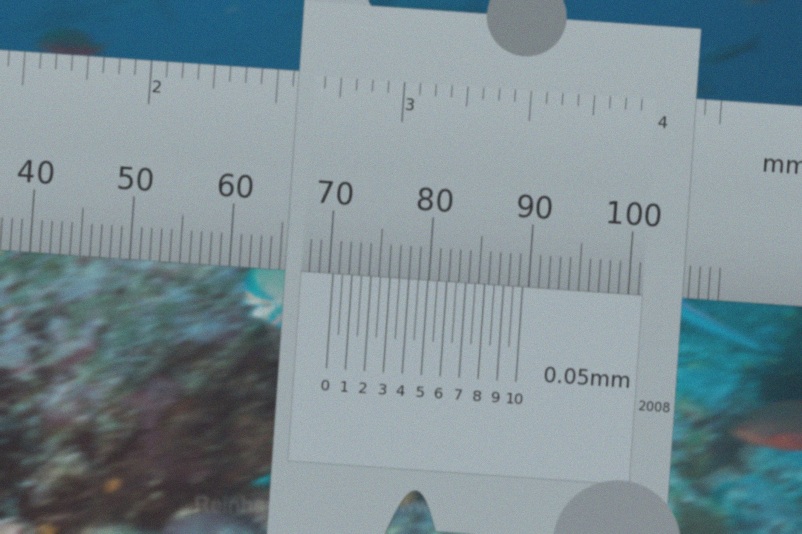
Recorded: 70.4 (mm)
